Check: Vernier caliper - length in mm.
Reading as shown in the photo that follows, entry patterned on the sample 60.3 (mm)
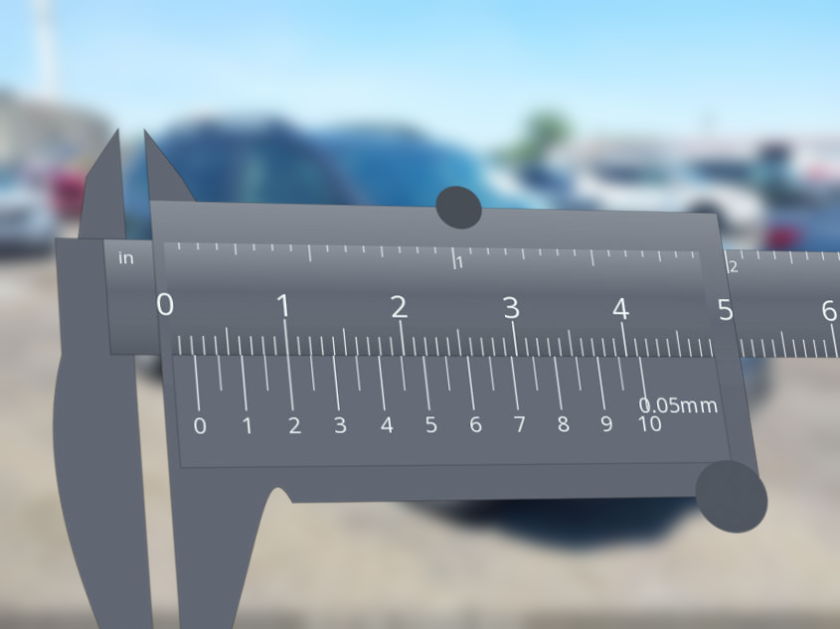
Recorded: 2.2 (mm)
